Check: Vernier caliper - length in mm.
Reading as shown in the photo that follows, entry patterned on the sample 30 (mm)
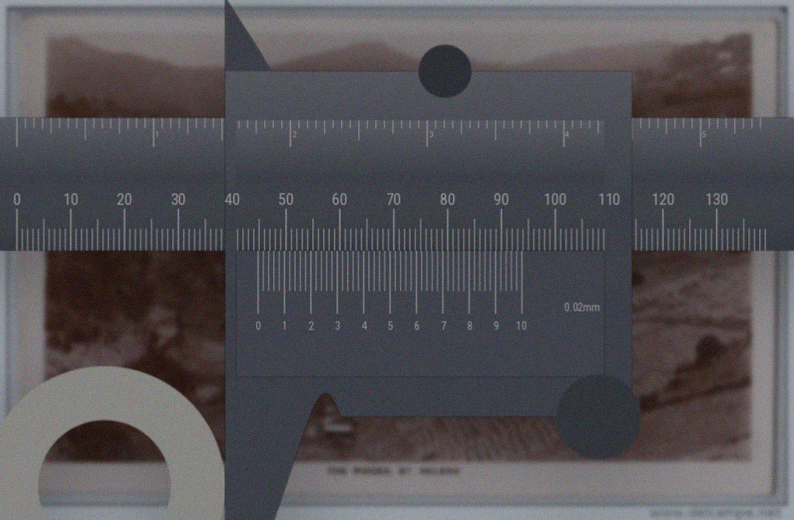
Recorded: 44.8 (mm)
